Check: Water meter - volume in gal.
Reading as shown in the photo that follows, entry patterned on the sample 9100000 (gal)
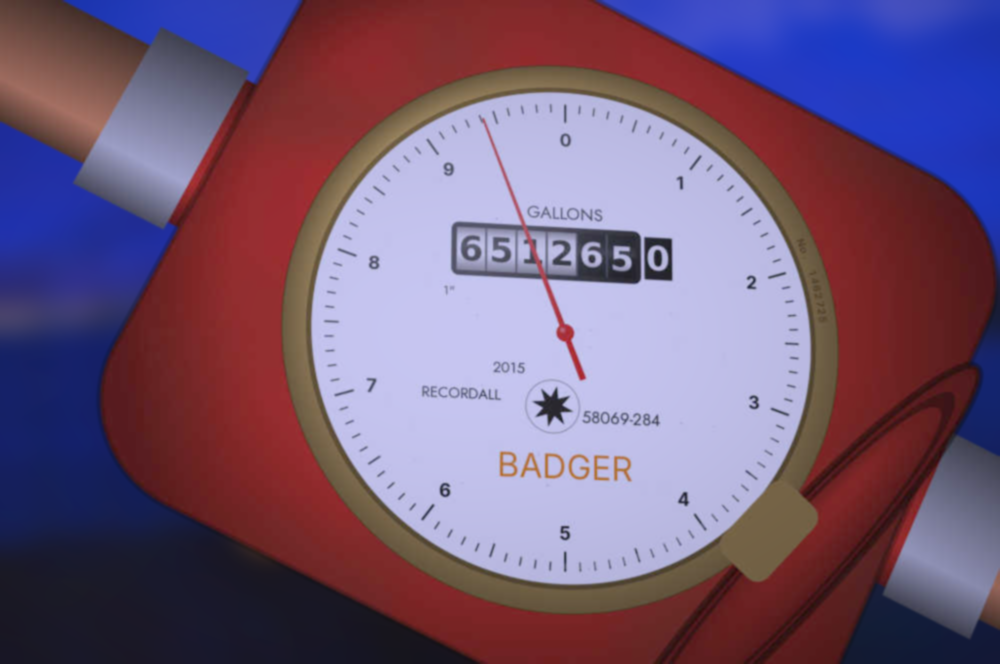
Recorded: 6512649.4 (gal)
